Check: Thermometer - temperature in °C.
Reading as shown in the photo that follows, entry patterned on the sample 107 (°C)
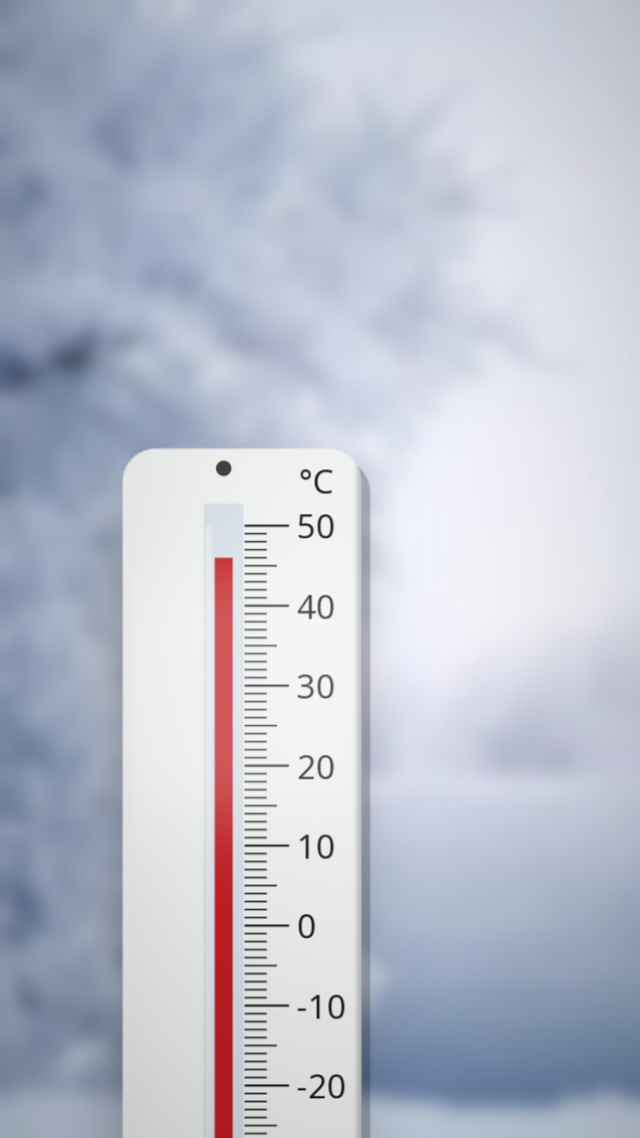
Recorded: 46 (°C)
